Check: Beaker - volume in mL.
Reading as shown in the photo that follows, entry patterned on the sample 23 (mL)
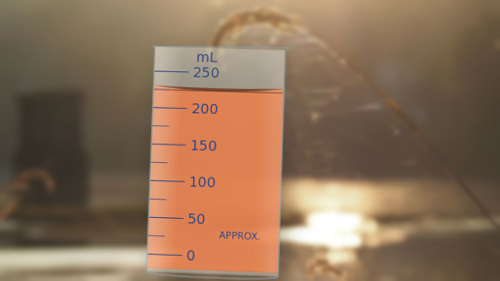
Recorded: 225 (mL)
